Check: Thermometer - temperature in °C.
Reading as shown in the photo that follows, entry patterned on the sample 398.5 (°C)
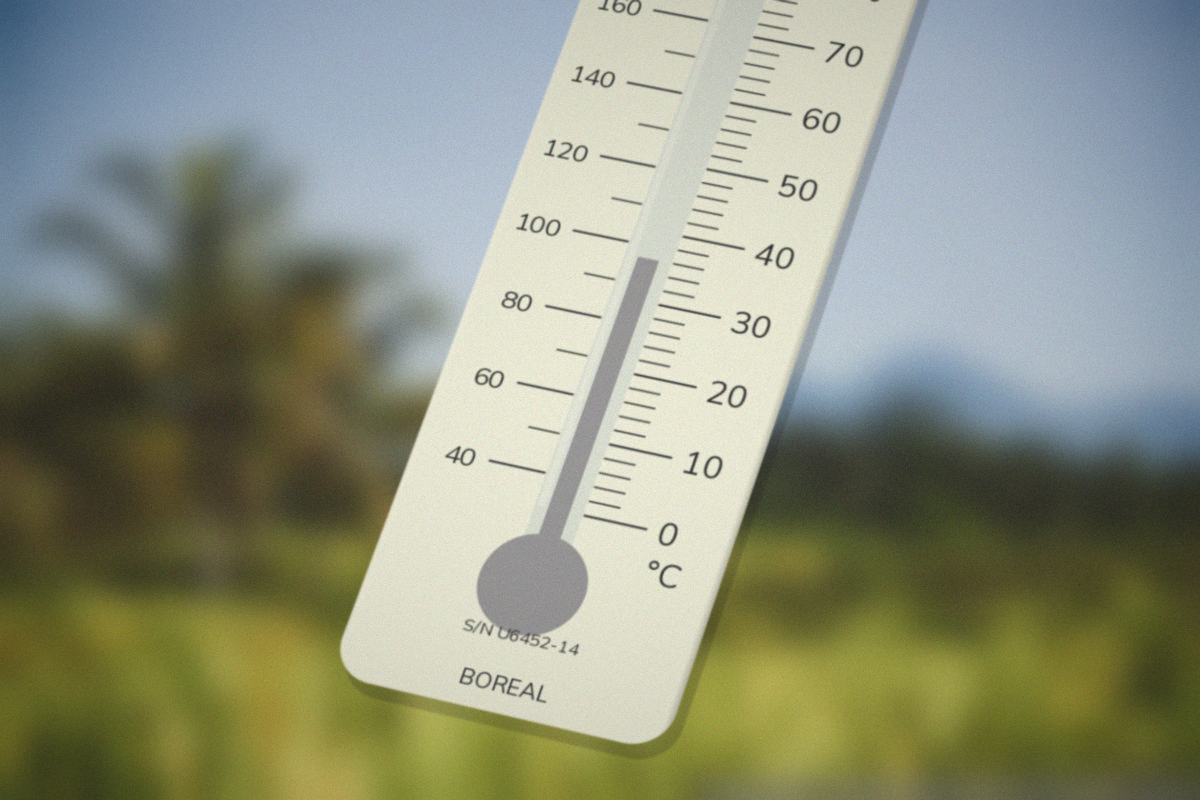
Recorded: 36 (°C)
